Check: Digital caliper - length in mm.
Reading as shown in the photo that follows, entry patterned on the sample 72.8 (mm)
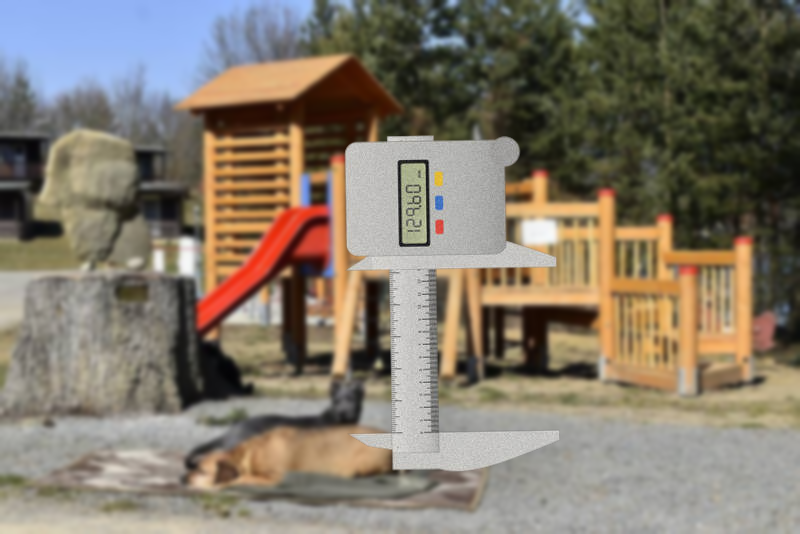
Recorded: 129.60 (mm)
